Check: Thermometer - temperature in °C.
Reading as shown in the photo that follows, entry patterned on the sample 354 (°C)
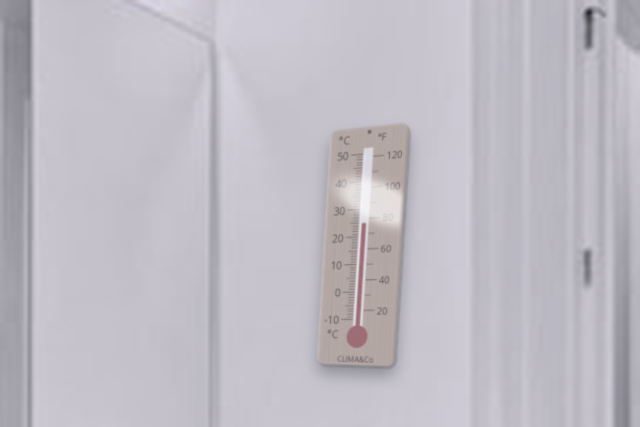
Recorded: 25 (°C)
